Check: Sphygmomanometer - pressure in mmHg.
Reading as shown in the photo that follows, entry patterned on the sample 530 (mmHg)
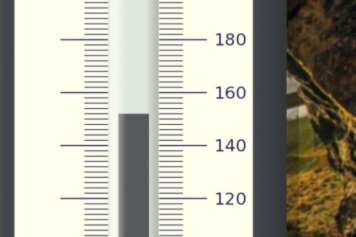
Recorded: 152 (mmHg)
